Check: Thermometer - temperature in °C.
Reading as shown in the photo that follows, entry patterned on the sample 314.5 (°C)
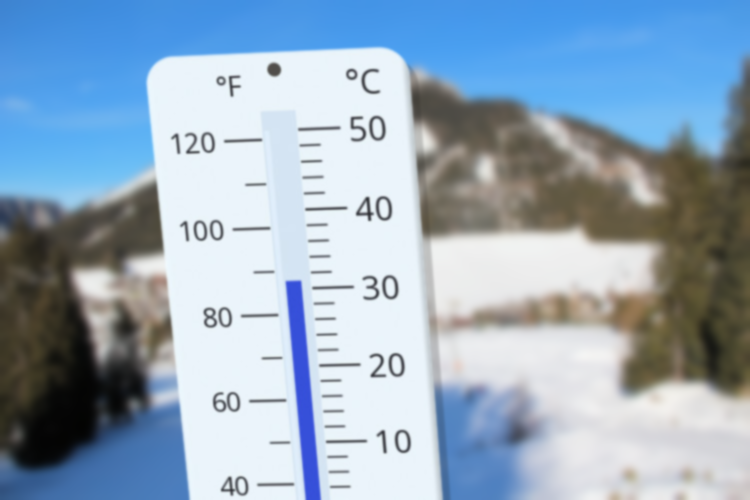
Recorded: 31 (°C)
